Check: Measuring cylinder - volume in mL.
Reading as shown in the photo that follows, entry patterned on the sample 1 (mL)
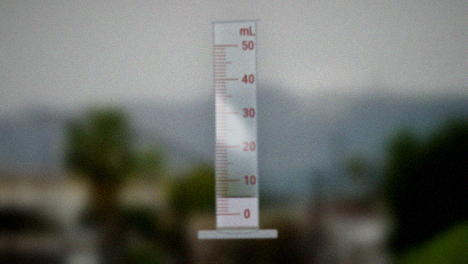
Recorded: 5 (mL)
